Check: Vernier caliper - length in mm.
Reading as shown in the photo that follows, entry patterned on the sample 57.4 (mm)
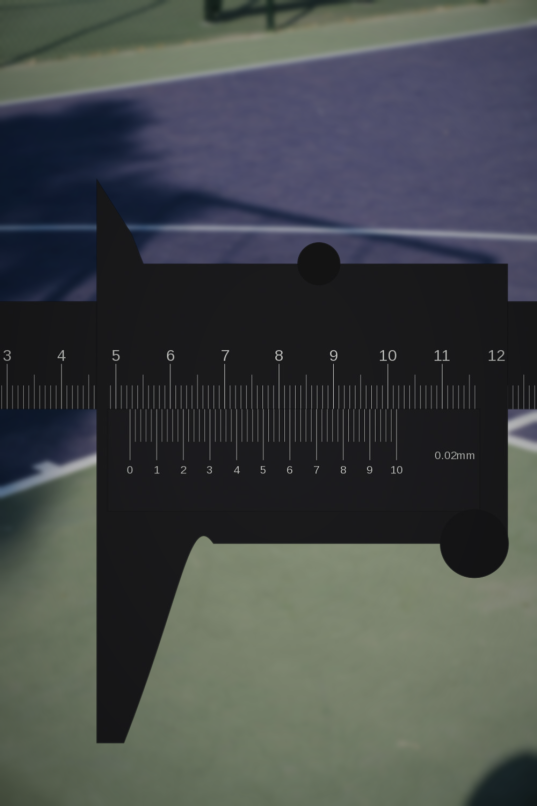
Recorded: 52.6 (mm)
